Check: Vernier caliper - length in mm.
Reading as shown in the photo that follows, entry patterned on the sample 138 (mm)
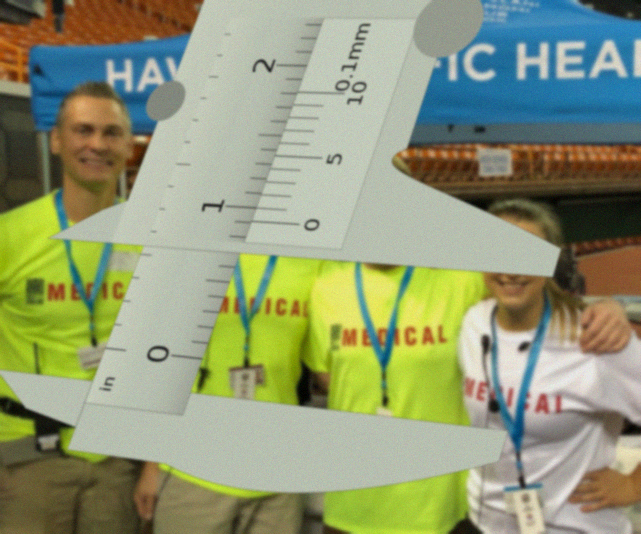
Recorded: 9.1 (mm)
